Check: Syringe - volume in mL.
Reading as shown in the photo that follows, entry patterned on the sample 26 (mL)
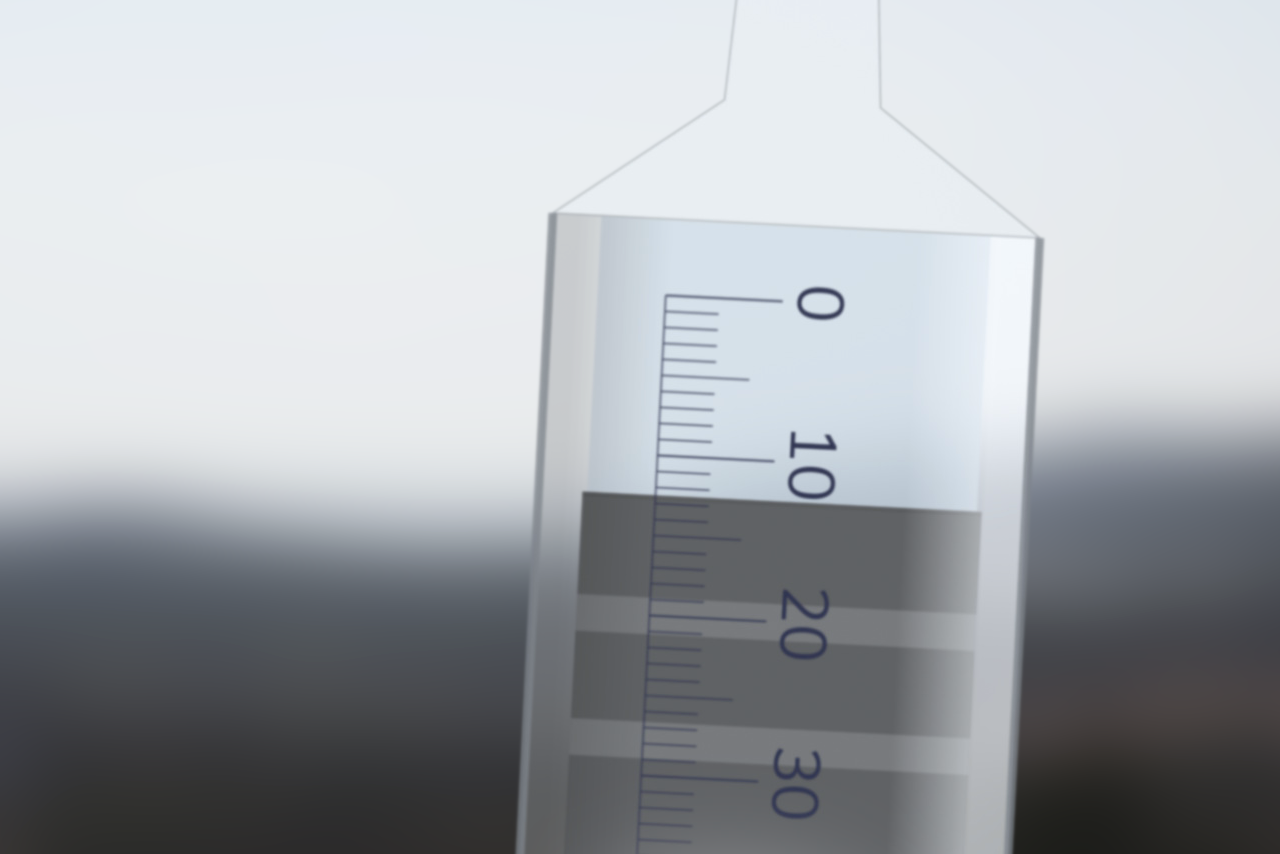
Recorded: 12.5 (mL)
